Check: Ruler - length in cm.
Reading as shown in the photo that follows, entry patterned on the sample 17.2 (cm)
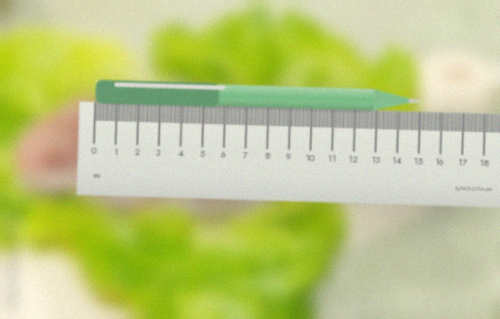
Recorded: 15 (cm)
